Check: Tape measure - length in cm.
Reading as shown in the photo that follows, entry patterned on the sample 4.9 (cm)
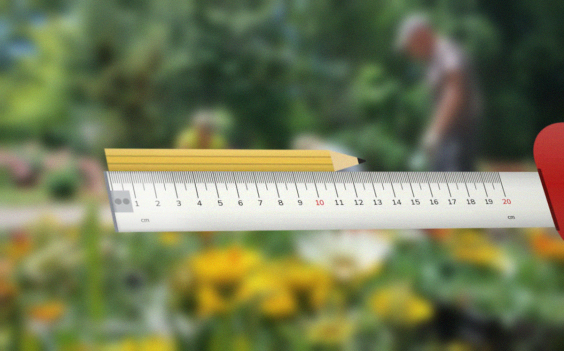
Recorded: 13 (cm)
